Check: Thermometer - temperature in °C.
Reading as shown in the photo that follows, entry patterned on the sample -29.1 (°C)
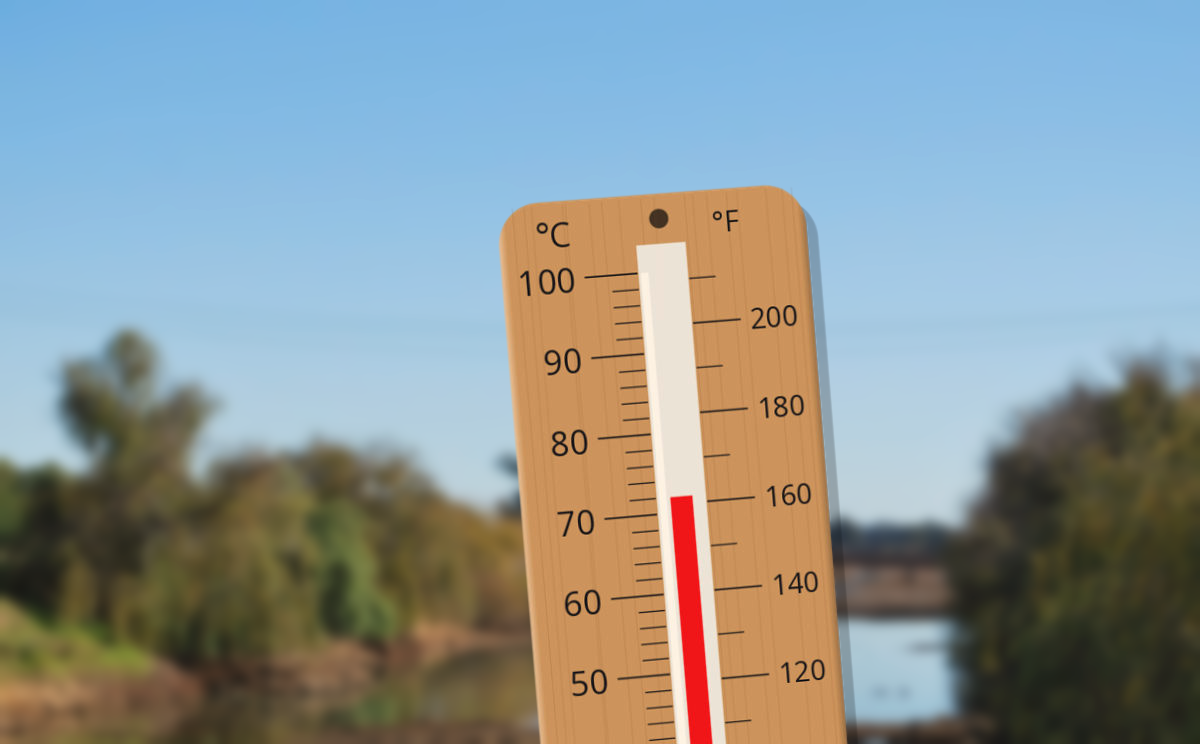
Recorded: 72 (°C)
